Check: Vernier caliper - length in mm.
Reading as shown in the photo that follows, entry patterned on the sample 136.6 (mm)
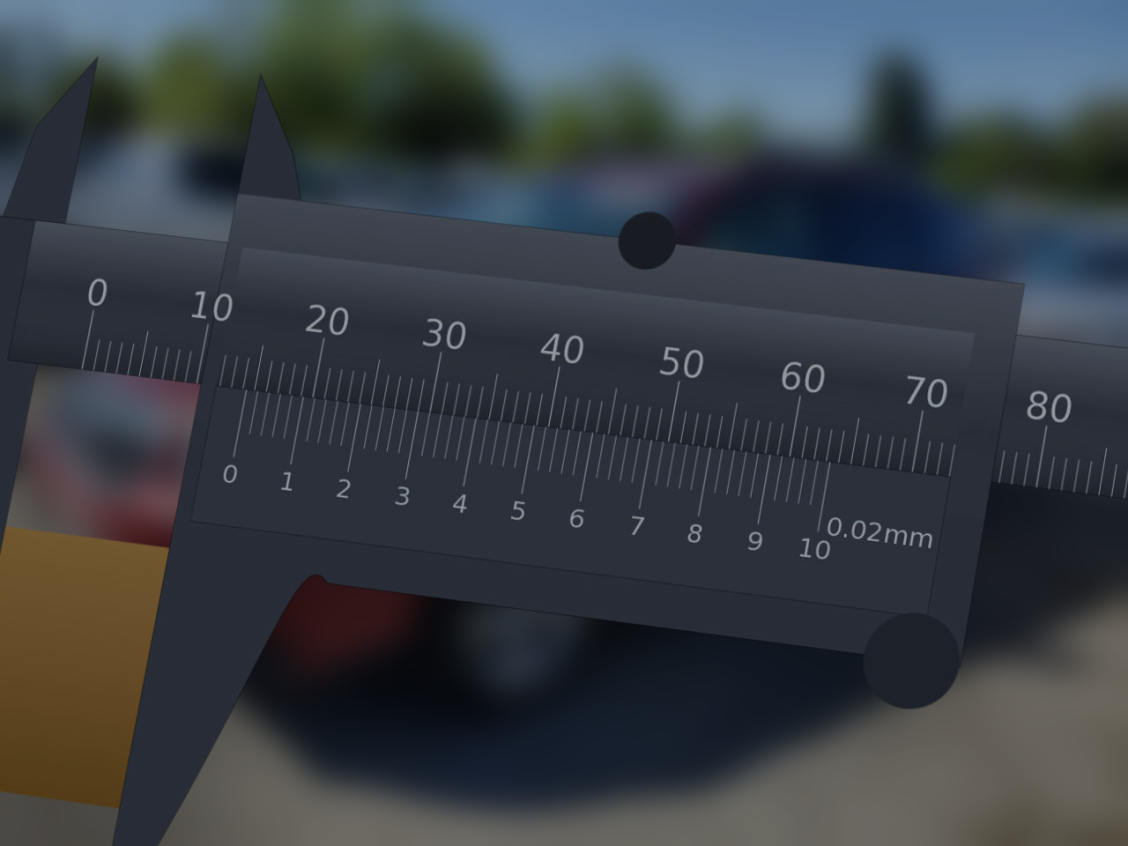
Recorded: 14.3 (mm)
